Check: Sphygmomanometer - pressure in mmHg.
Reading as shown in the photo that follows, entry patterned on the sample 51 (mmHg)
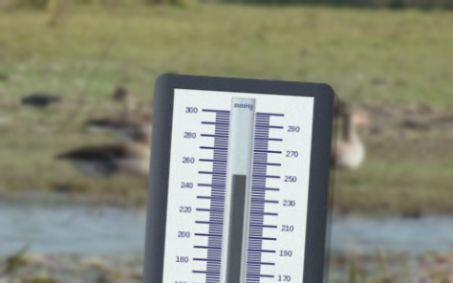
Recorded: 250 (mmHg)
